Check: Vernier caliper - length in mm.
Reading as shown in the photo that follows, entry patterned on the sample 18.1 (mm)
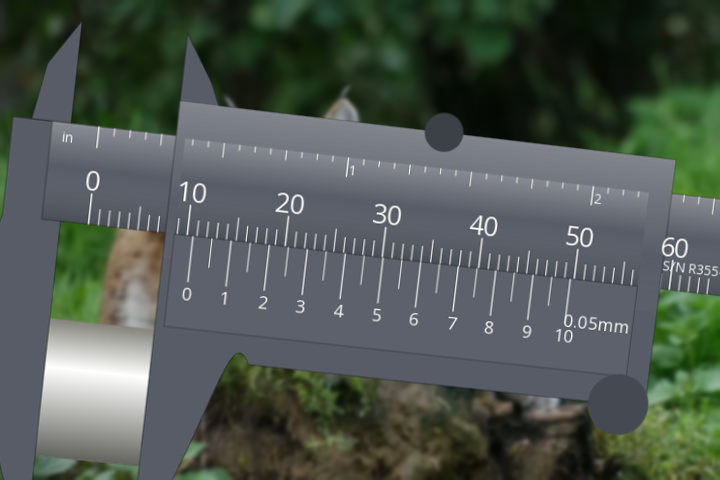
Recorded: 10.6 (mm)
